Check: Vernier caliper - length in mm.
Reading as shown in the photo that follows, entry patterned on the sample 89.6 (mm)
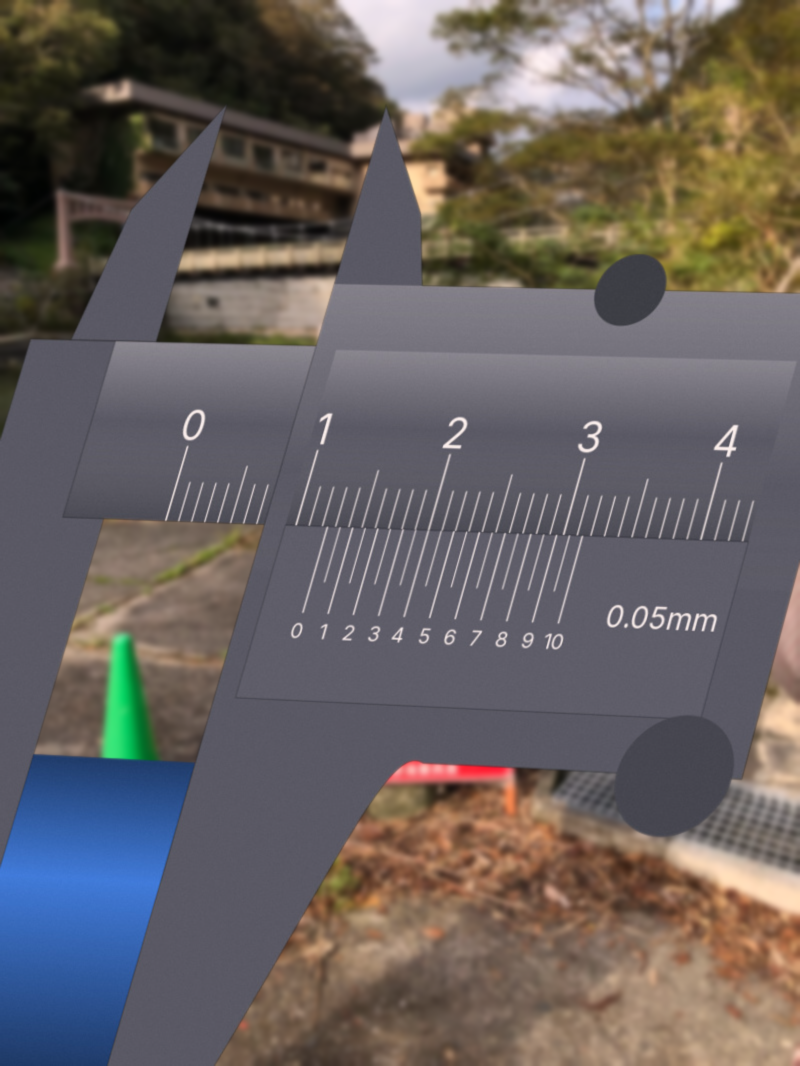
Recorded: 12.4 (mm)
